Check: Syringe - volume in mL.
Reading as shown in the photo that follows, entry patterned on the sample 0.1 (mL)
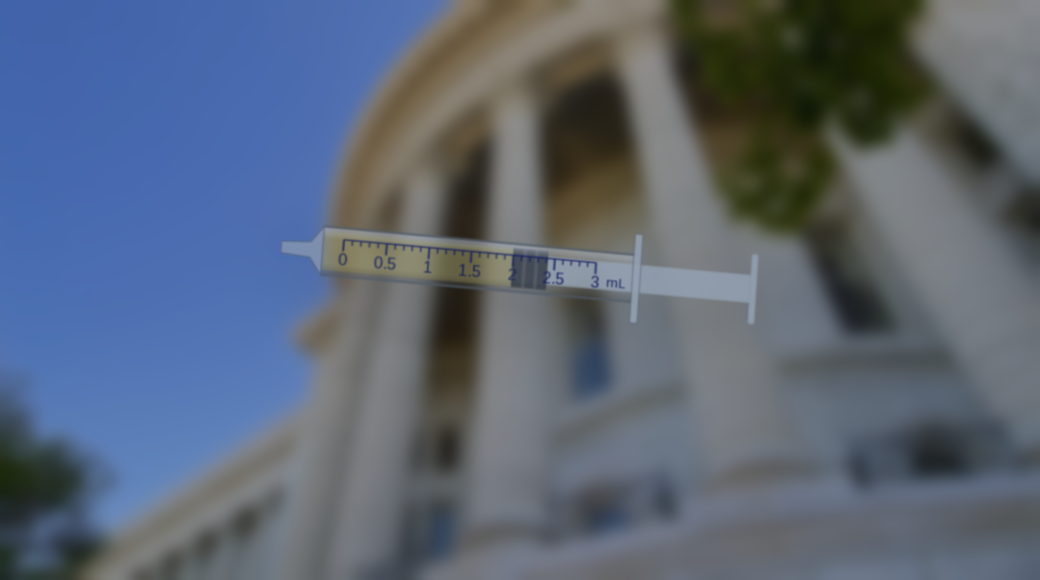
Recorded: 2 (mL)
